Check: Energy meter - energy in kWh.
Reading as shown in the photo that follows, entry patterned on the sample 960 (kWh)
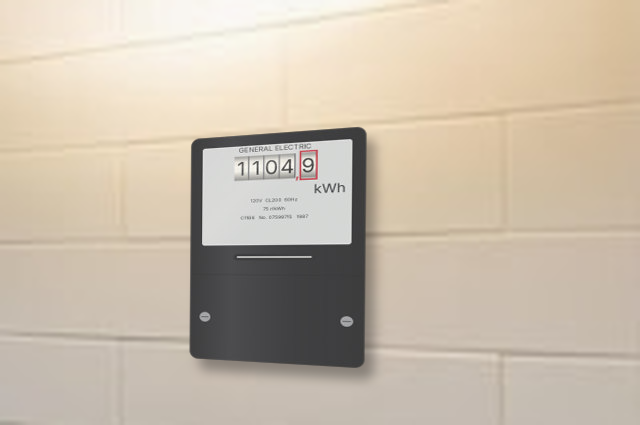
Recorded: 1104.9 (kWh)
